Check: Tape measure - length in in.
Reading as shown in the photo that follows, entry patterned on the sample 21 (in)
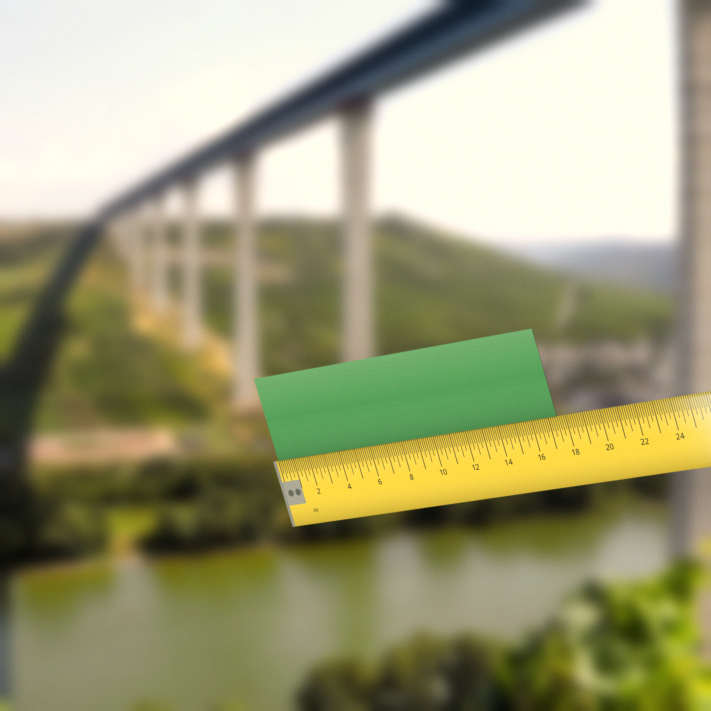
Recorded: 17.5 (in)
